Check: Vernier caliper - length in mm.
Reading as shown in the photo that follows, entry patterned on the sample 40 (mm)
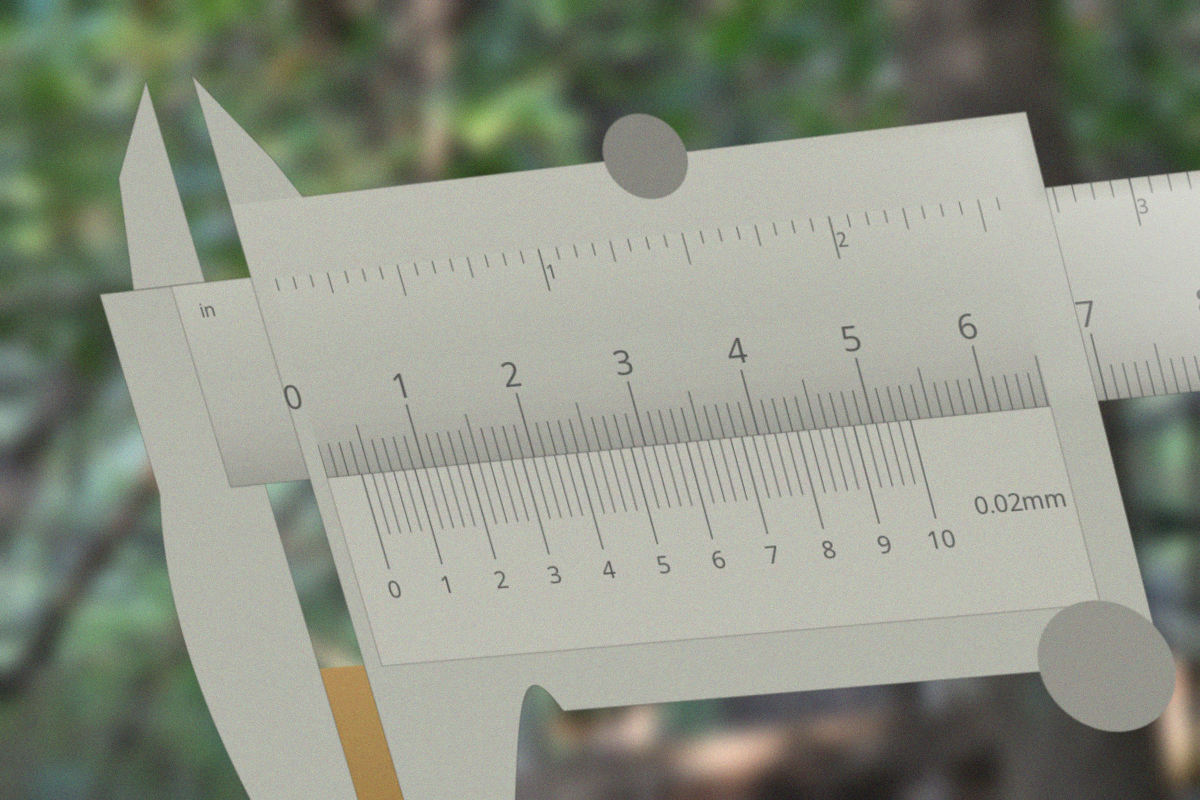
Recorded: 4.2 (mm)
